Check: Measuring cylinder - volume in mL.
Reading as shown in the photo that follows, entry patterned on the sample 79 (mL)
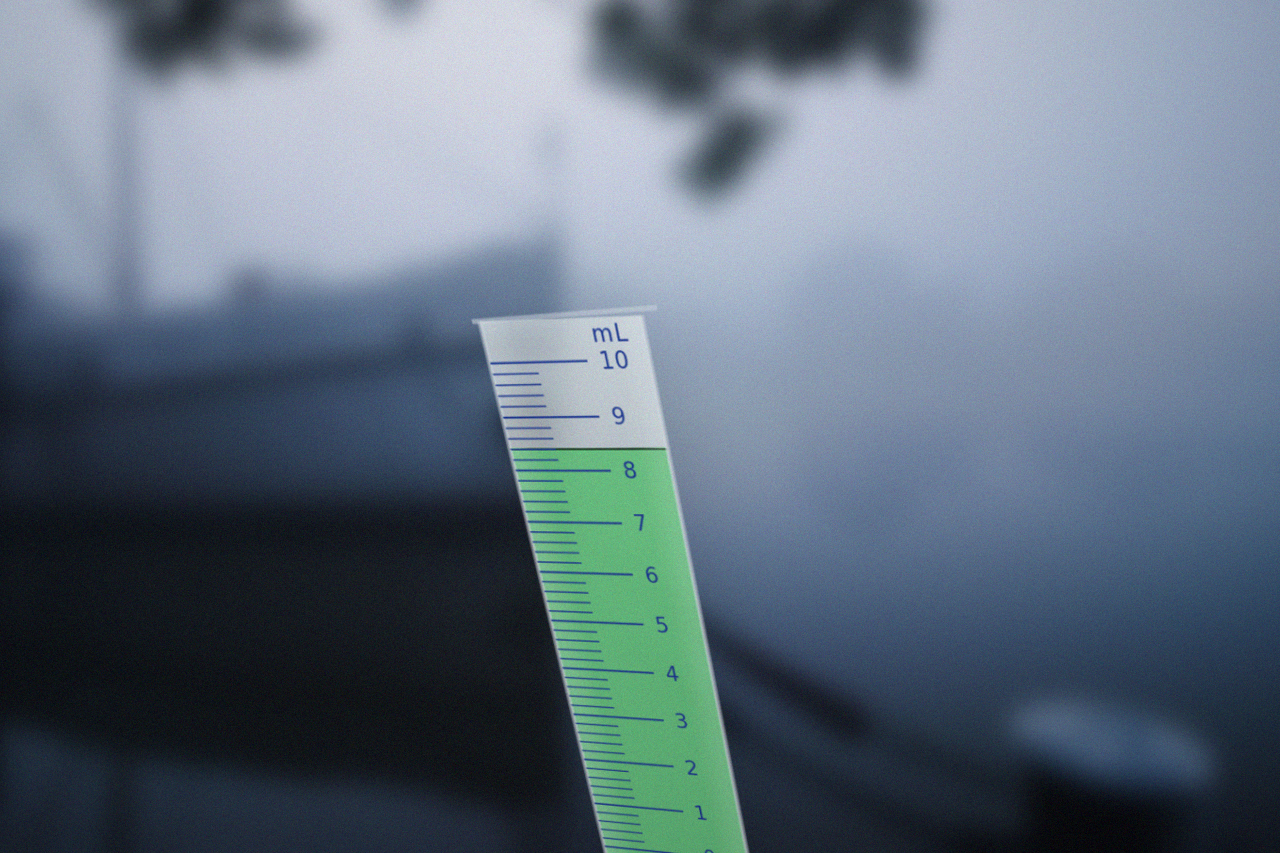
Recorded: 8.4 (mL)
